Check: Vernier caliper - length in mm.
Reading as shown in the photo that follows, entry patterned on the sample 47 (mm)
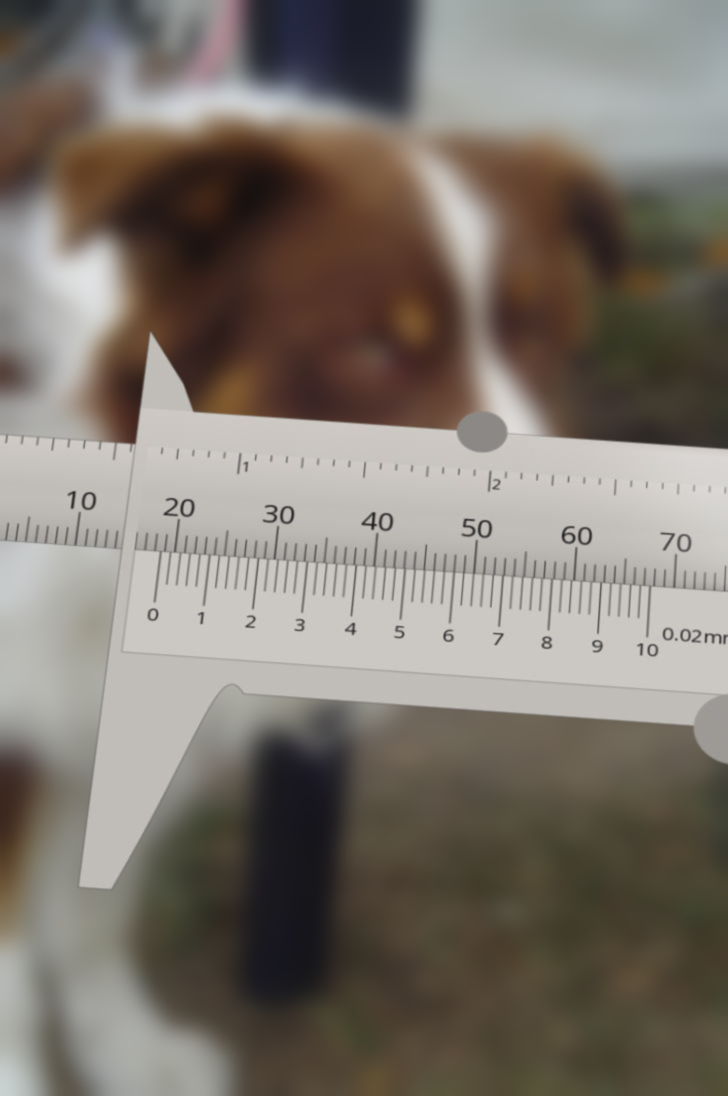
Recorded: 18.6 (mm)
